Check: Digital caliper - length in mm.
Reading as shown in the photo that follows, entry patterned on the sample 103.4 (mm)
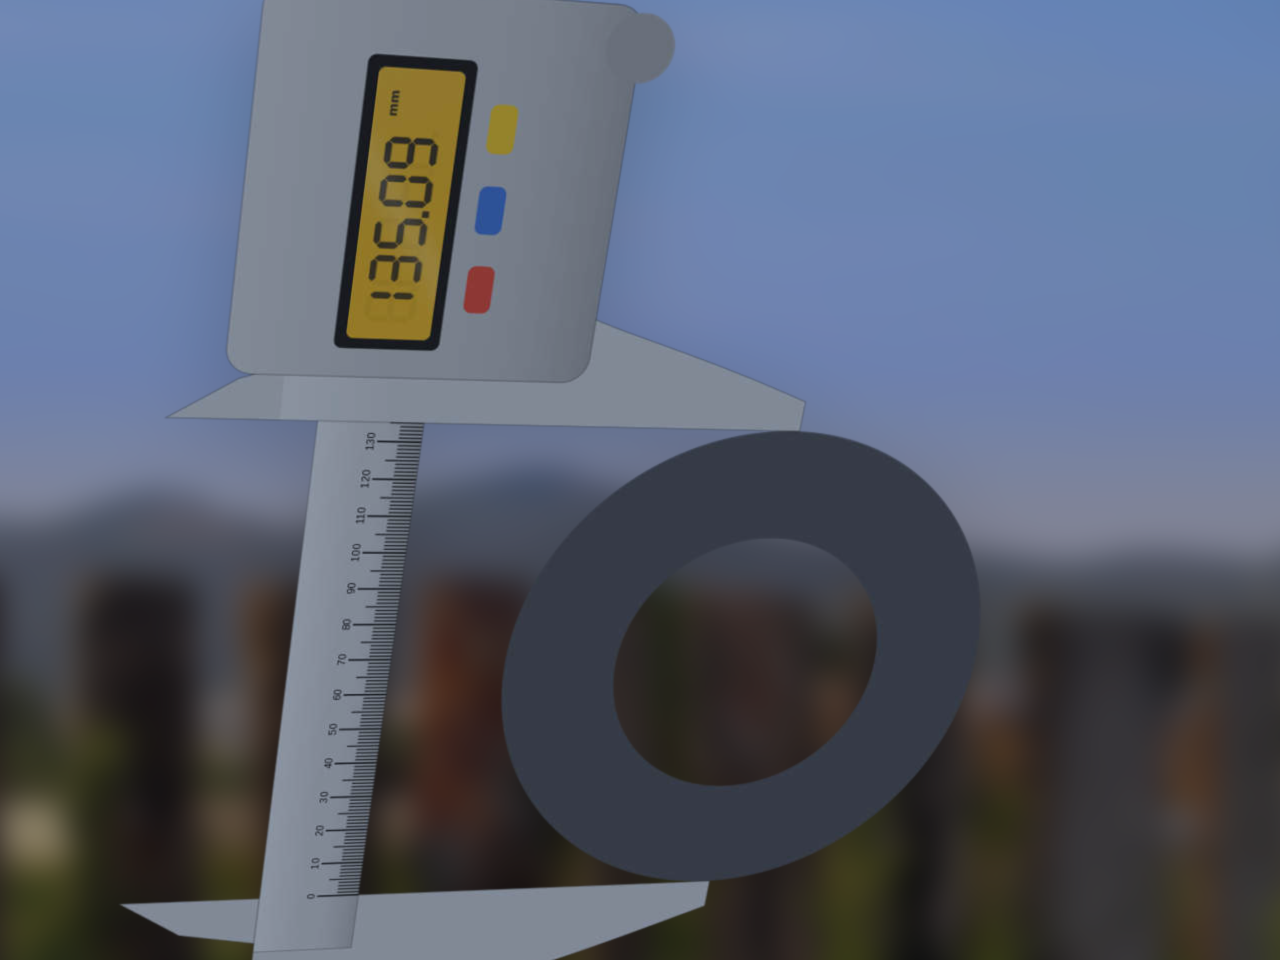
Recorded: 135.09 (mm)
